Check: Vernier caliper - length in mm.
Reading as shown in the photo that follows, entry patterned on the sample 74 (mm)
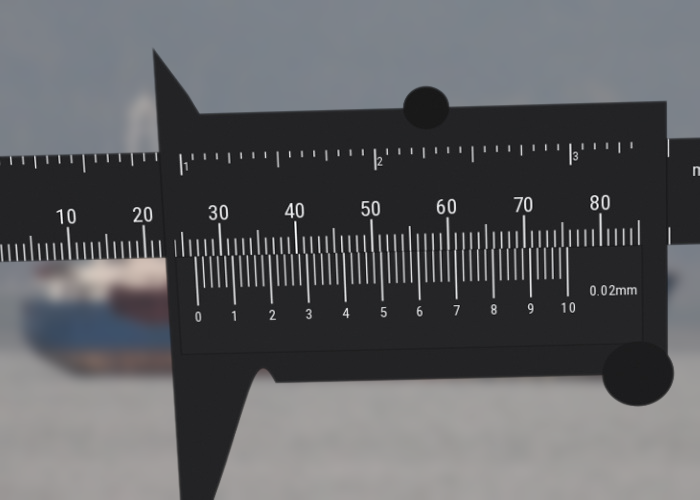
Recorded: 26.6 (mm)
